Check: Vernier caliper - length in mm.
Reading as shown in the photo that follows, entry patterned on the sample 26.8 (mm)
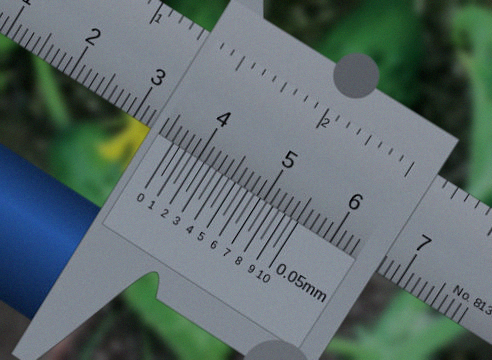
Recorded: 36.2 (mm)
